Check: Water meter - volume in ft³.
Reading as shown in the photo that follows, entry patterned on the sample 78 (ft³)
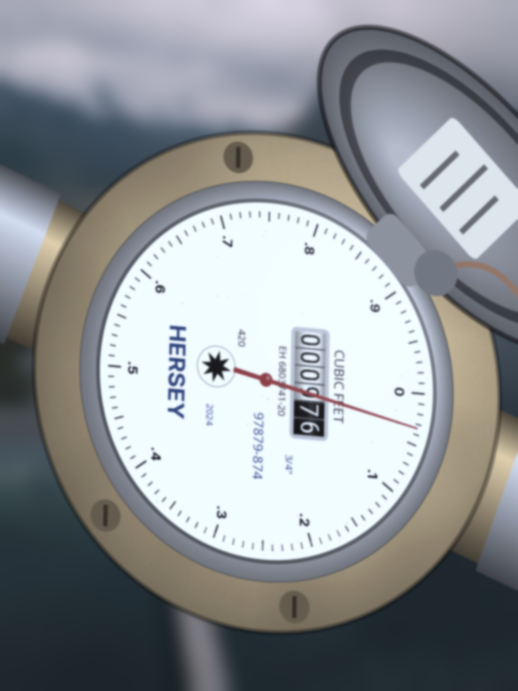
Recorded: 976.03 (ft³)
